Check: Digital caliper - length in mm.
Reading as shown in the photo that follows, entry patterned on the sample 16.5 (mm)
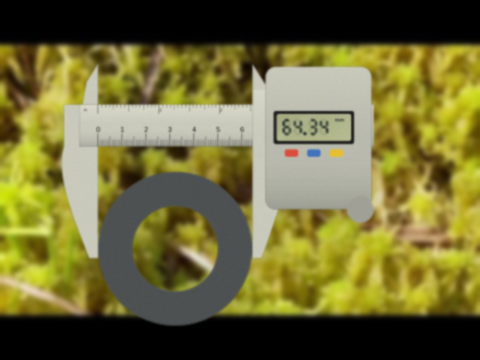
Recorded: 64.34 (mm)
